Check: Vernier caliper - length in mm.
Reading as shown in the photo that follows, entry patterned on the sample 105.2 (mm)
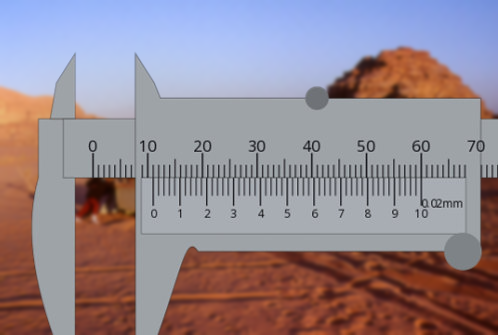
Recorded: 11.0 (mm)
